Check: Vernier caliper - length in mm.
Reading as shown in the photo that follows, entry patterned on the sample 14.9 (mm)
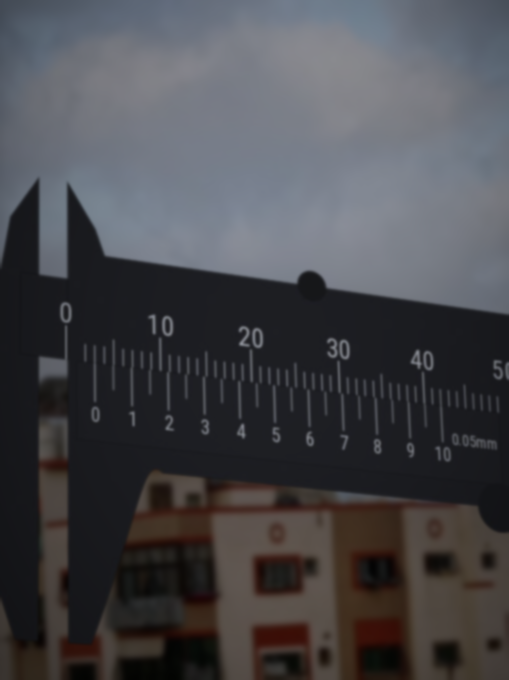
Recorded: 3.0 (mm)
